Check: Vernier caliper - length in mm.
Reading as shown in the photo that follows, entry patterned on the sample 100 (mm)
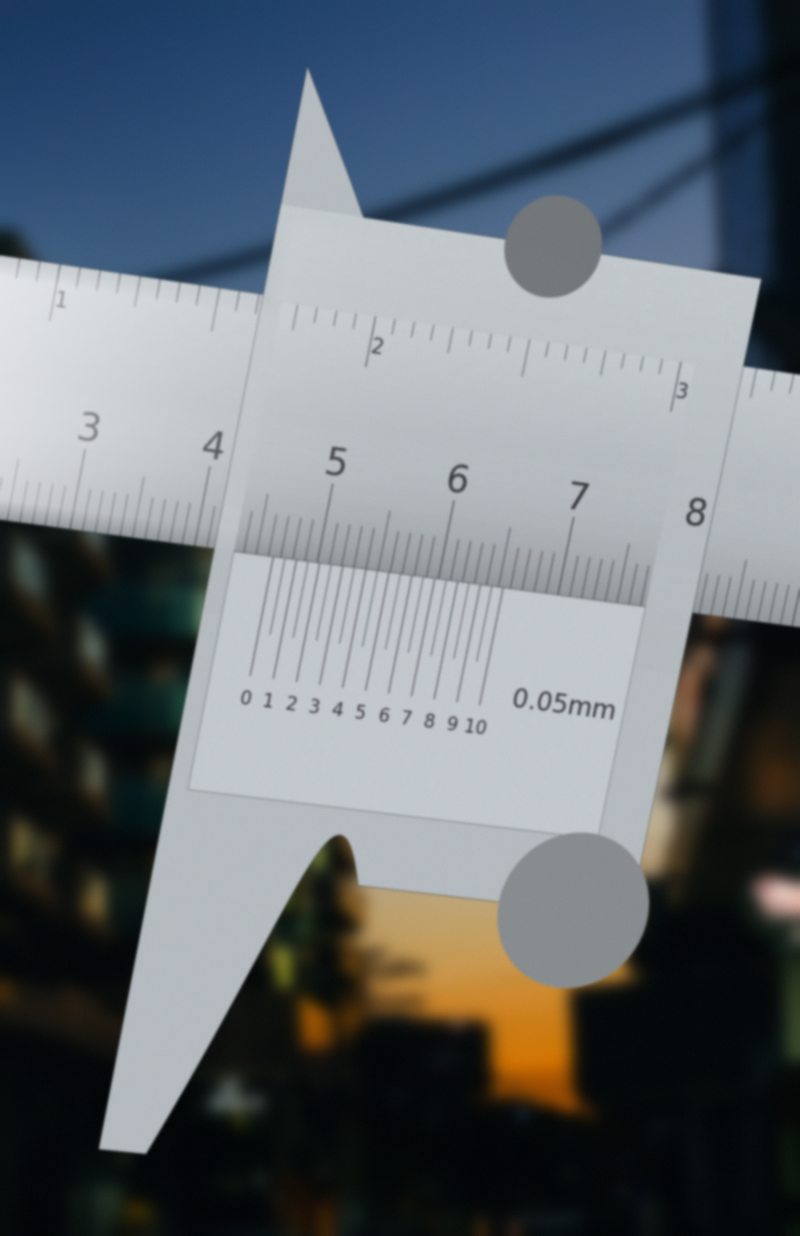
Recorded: 46.4 (mm)
